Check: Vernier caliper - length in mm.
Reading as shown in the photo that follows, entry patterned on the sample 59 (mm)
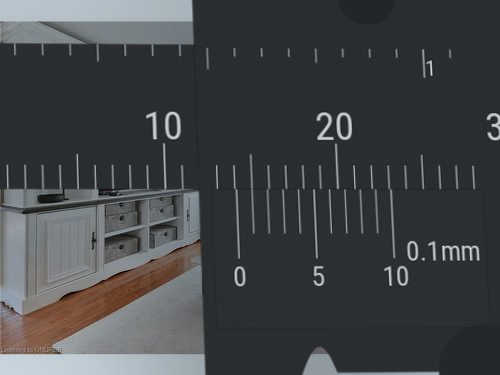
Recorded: 14.1 (mm)
